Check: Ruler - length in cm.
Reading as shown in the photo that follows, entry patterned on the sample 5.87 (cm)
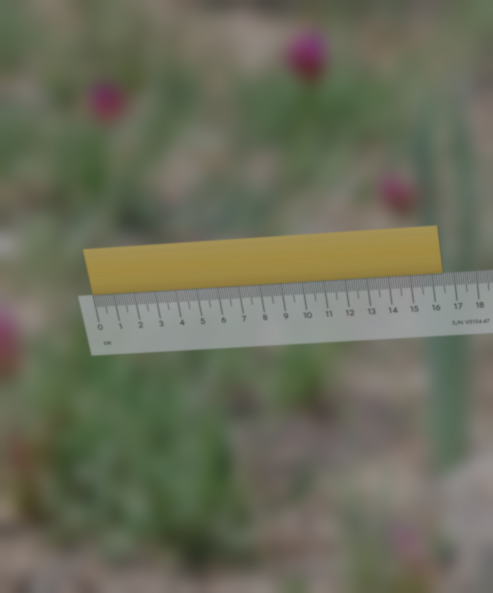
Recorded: 16.5 (cm)
